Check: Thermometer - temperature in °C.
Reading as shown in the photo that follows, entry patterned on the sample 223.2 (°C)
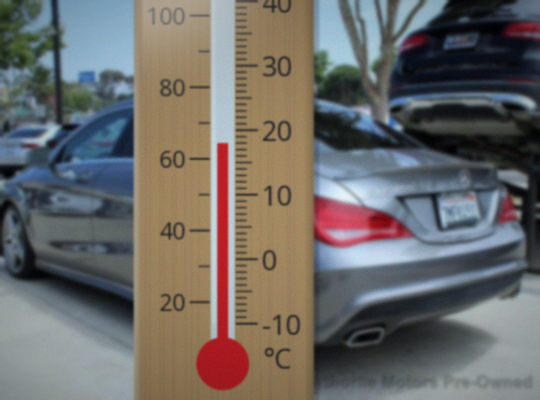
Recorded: 18 (°C)
